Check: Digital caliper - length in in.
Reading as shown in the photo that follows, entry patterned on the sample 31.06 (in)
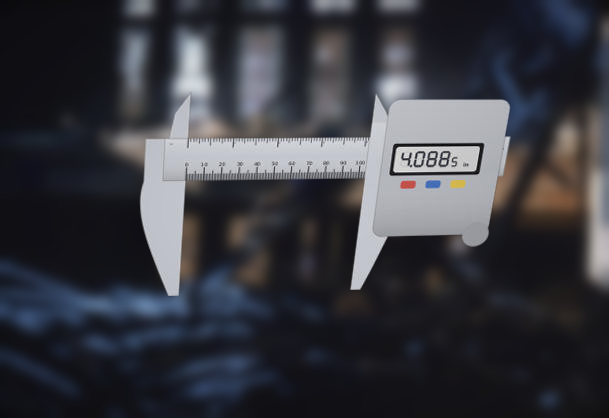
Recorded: 4.0885 (in)
